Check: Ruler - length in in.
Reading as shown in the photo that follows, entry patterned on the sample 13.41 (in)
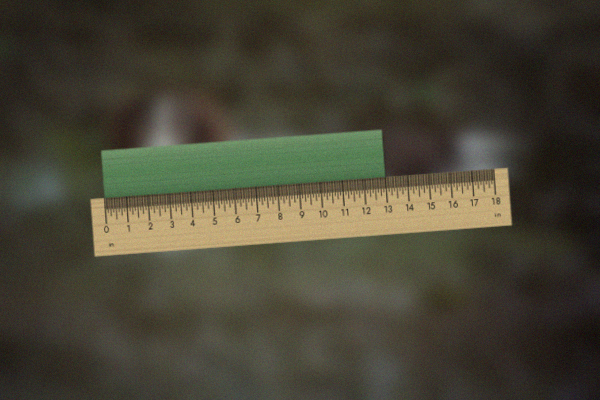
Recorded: 13 (in)
